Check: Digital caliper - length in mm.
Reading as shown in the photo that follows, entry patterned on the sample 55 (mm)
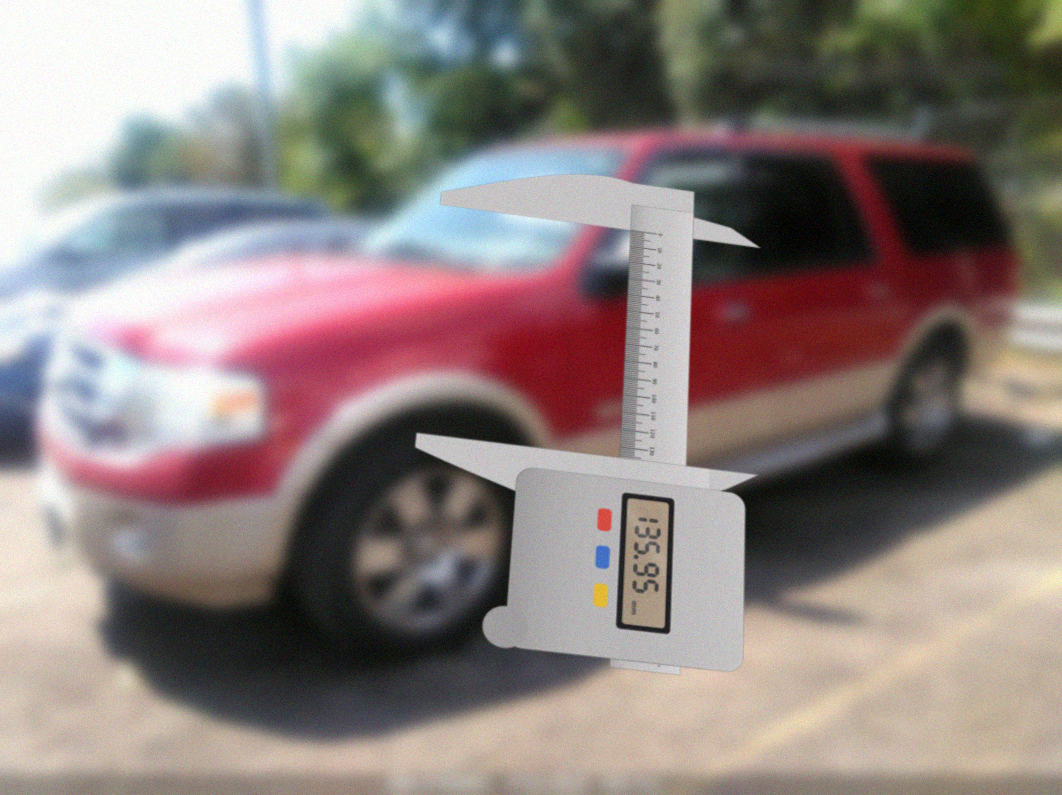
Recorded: 135.95 (mm)
